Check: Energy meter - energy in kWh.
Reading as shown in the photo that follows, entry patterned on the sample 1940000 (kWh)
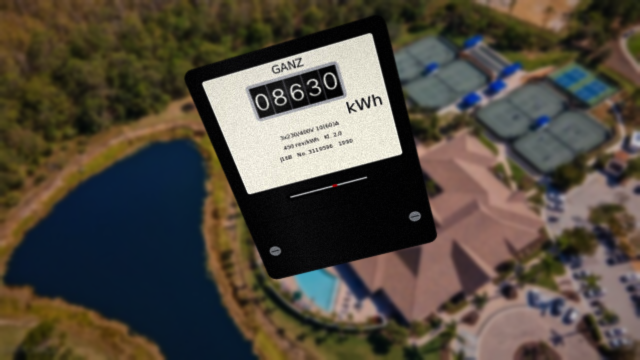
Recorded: 8630 (kWh)
